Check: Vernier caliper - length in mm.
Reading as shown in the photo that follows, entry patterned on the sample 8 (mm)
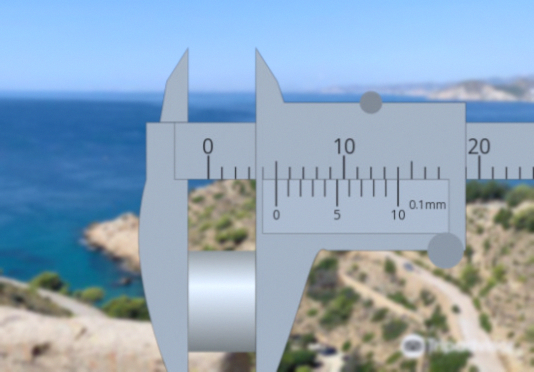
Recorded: 5.0 (mm)
